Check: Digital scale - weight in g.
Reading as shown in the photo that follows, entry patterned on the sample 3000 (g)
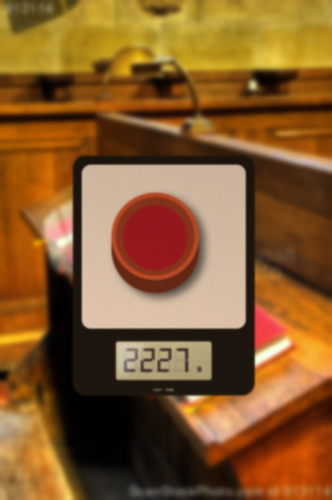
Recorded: 2227 (g)
